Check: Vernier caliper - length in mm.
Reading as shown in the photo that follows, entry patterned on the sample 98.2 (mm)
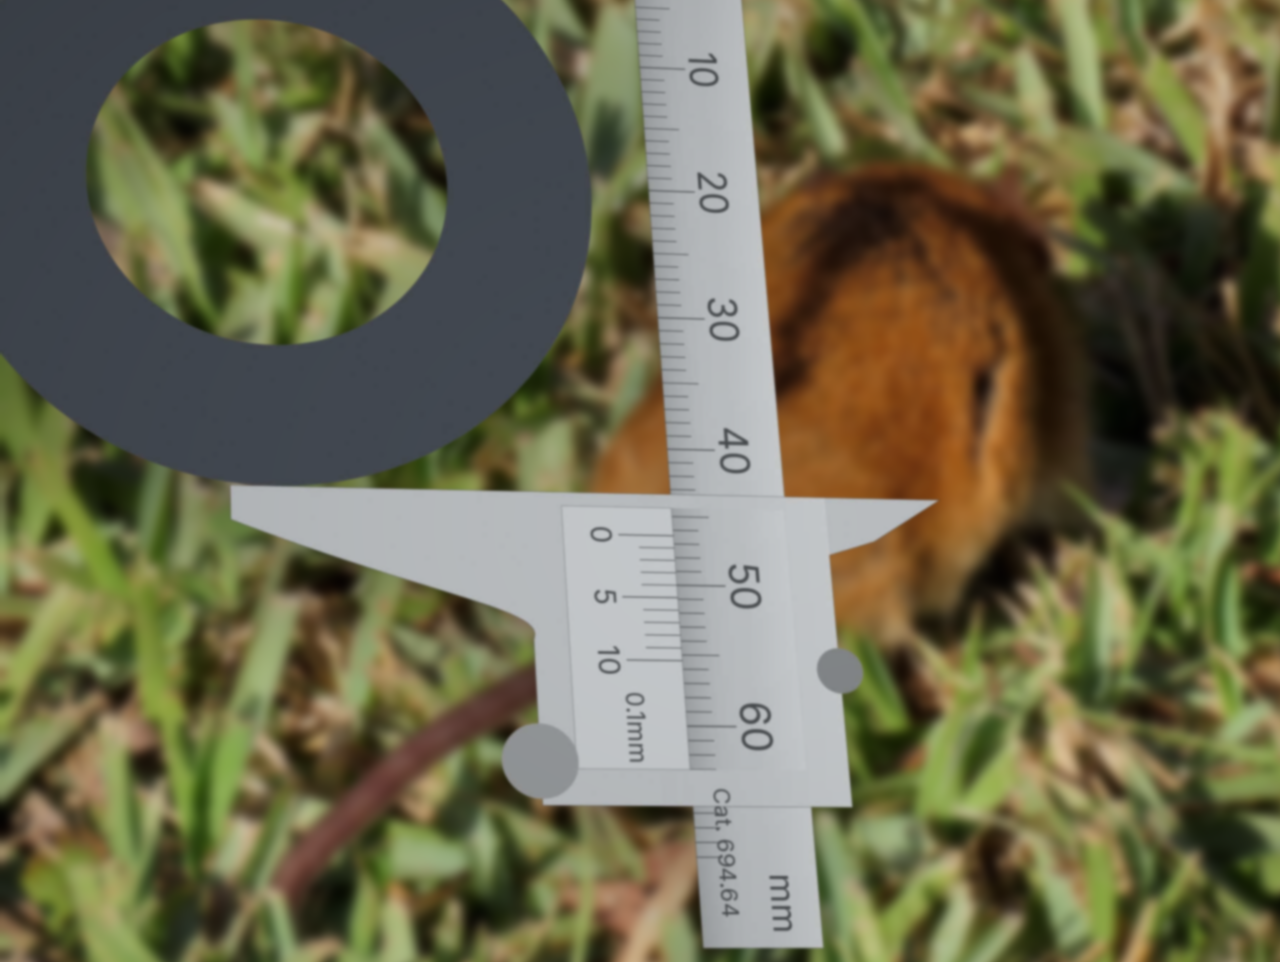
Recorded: 46.4 (mm)
